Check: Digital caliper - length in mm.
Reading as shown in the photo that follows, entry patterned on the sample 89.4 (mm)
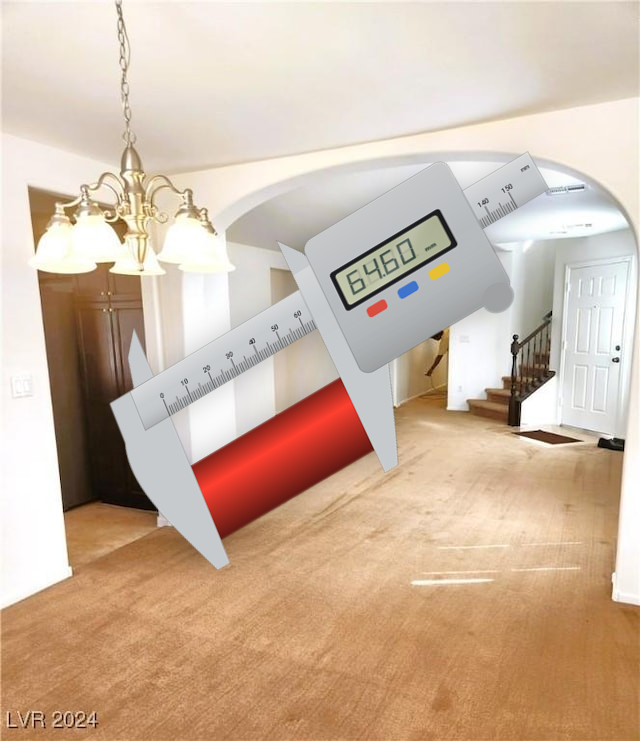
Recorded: 64.60 (mm)
